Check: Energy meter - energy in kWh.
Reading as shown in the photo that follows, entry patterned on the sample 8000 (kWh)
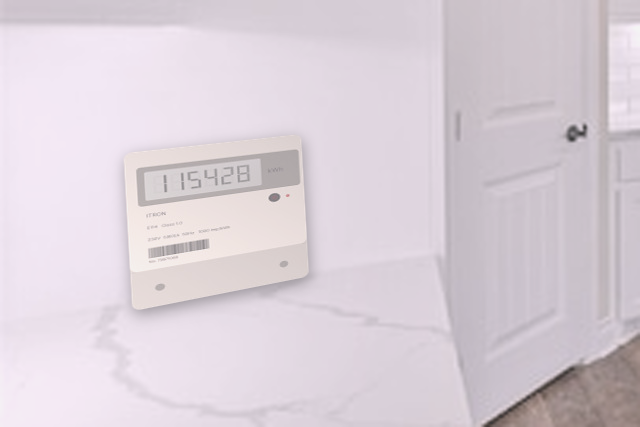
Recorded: 115428 (kWh)
